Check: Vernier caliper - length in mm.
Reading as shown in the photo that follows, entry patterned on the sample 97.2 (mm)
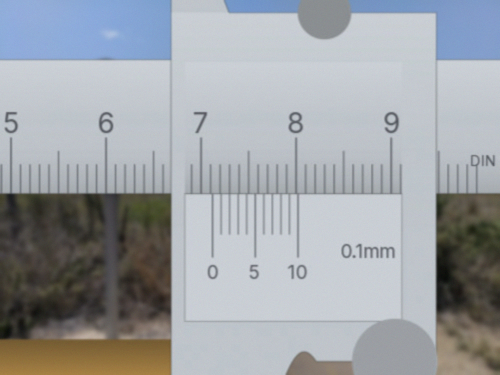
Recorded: 71.2 (mm)
